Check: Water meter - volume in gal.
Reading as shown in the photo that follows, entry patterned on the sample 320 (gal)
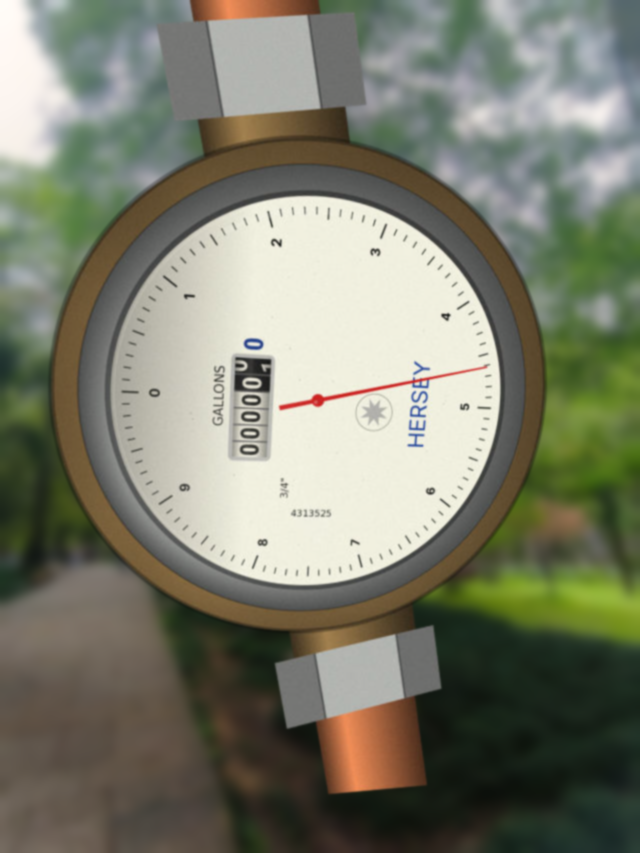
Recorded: 4.6 (gal)
